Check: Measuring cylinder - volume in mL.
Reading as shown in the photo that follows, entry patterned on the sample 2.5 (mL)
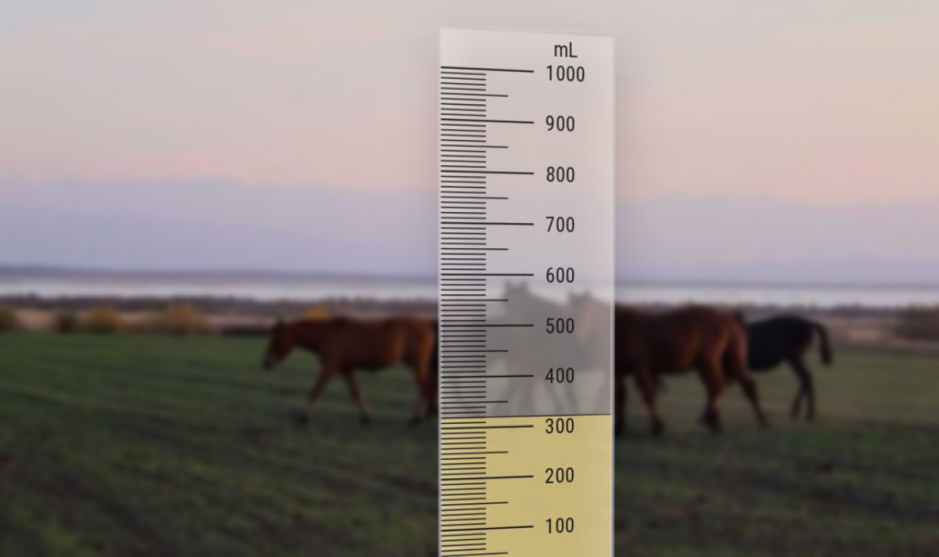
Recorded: 320 (mL)
